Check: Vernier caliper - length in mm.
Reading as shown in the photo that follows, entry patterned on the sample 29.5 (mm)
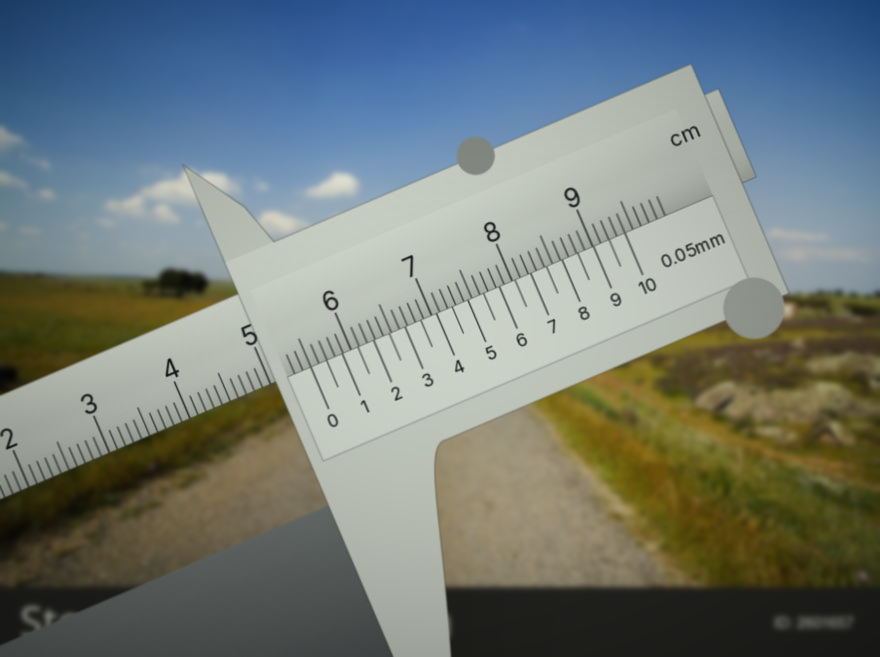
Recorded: 55.0 (mm)
